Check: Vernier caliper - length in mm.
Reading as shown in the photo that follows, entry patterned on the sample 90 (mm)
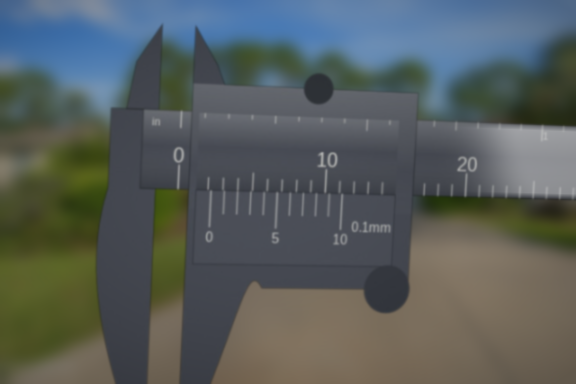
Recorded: 2.2 (mm)
